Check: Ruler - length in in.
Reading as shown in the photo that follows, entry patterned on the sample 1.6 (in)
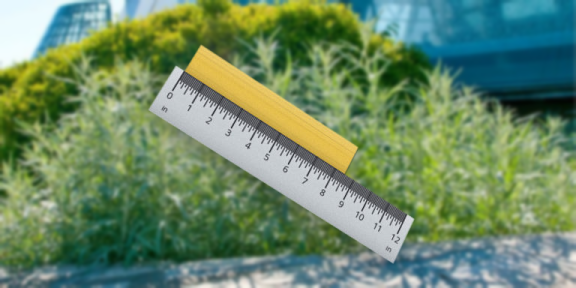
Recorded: 8.5 (in)
